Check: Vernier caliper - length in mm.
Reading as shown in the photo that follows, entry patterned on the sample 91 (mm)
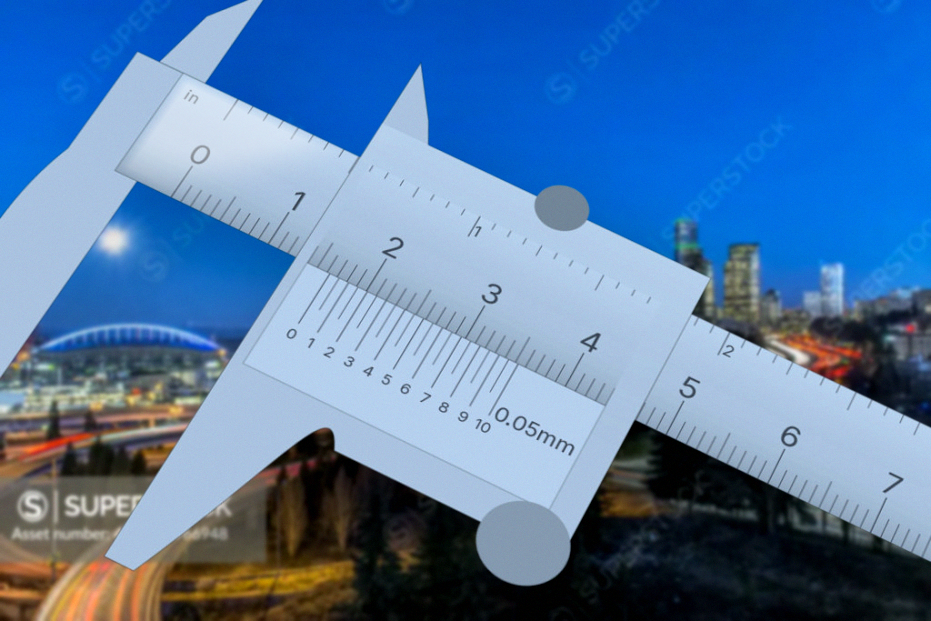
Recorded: 16.3 (mm)
